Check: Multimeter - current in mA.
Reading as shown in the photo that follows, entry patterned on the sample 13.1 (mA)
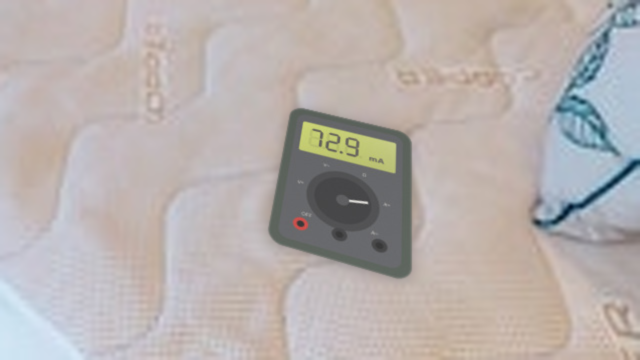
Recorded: 72.9 (mA)
